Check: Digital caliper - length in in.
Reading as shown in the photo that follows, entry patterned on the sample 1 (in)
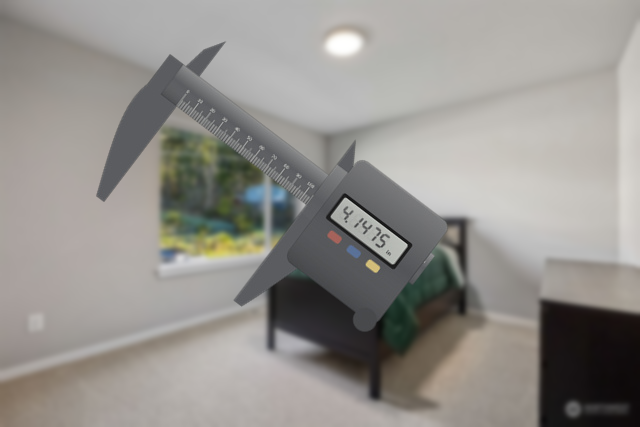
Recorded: 4.1475 (in)
